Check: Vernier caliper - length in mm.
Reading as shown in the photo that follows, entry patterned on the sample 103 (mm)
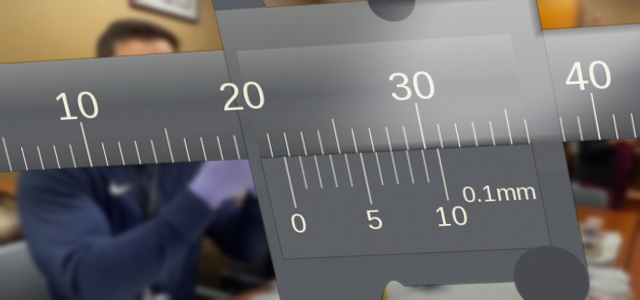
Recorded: 21.7 (mm)
